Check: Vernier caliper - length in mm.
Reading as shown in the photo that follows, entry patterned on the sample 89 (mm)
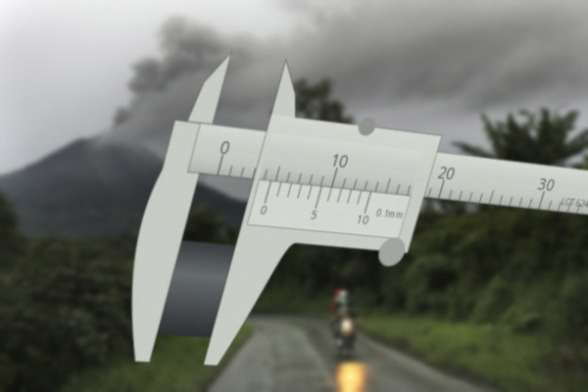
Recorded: 4.6 (mm)
